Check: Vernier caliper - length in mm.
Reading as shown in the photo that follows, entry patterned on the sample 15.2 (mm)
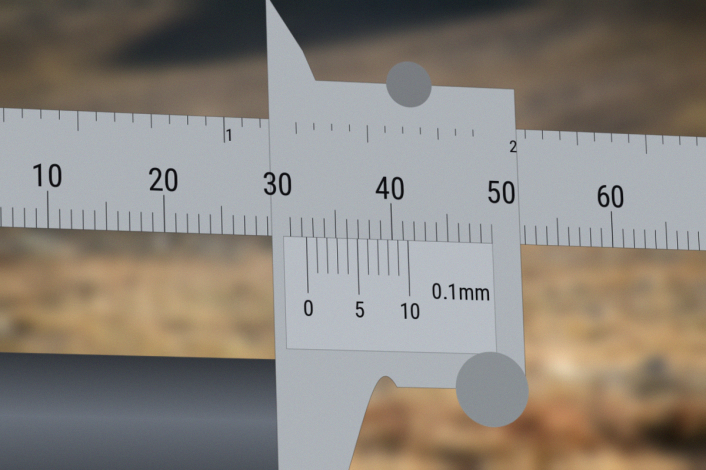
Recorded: 32.4 (mm)
